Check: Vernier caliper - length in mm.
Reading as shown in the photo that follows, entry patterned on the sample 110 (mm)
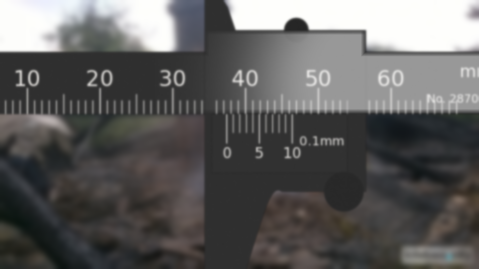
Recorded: 37.4 (mm)
